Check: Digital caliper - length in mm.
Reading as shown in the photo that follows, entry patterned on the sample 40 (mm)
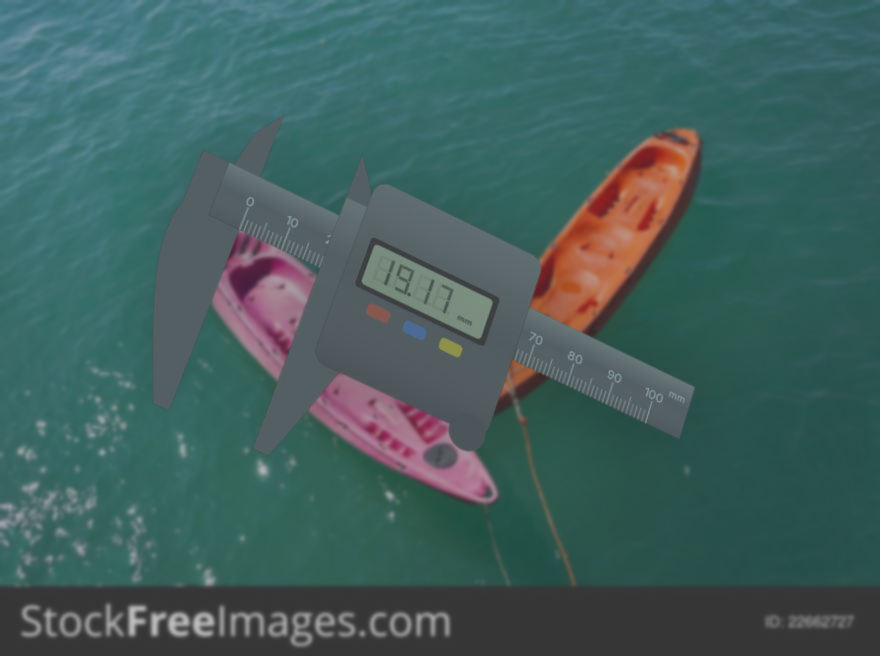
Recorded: 19.17 (mm)
